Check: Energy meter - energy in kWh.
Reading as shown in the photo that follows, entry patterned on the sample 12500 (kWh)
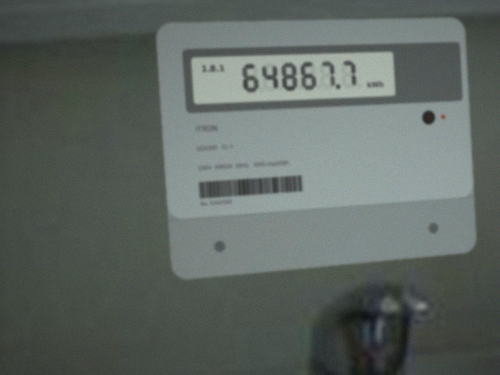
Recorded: 64867.7 (kWh)
